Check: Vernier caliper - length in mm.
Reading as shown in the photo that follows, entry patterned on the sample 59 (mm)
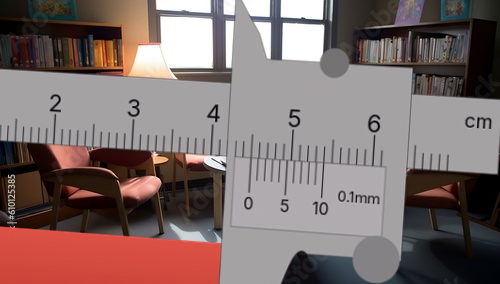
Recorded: 45.0 (mm)
